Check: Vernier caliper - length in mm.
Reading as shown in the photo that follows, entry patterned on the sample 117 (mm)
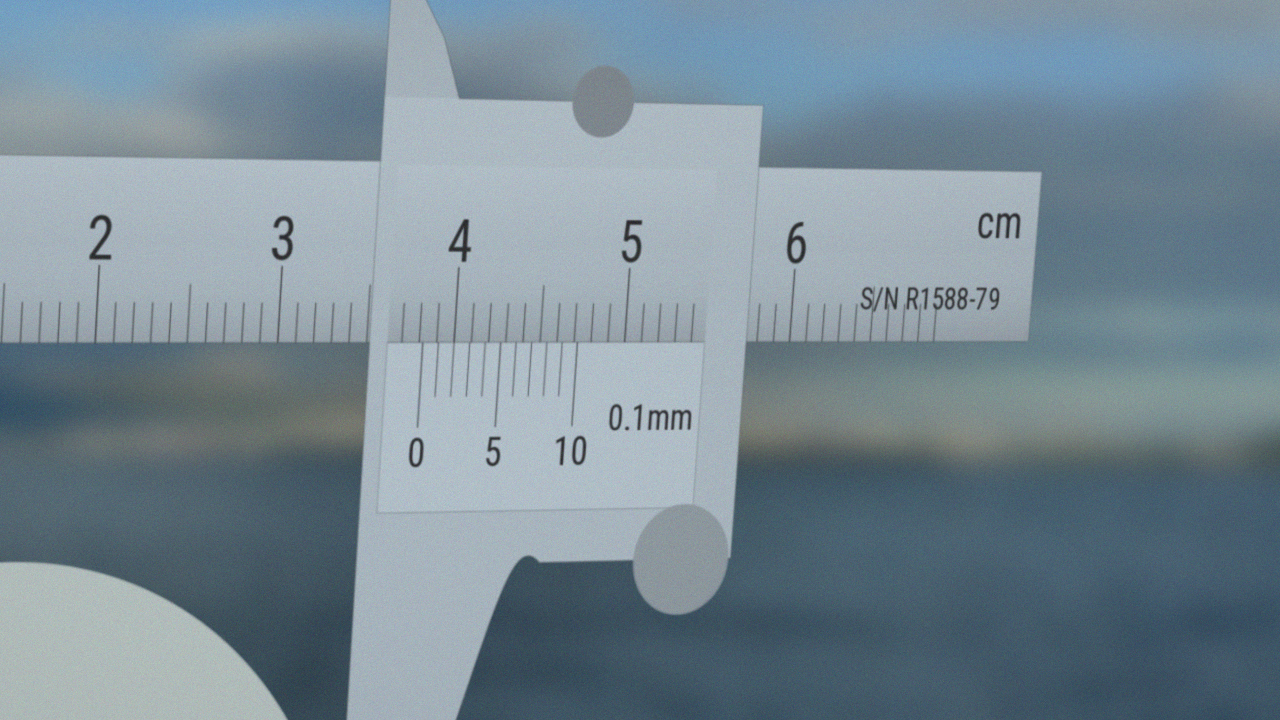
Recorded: 38.2 (mm)
